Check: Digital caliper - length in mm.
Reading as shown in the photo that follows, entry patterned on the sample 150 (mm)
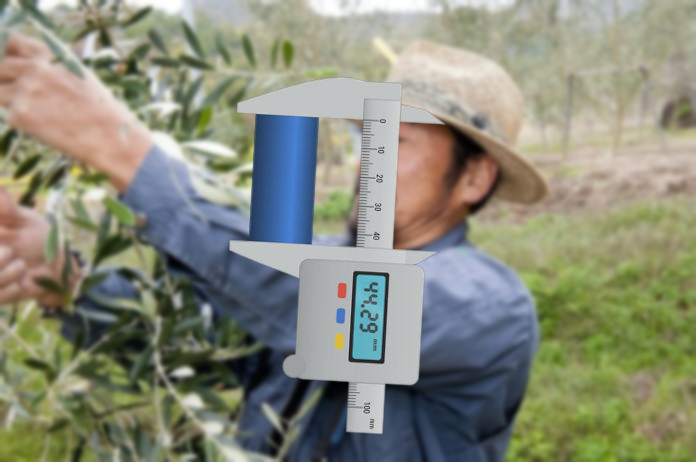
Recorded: 44.29 (mm)
